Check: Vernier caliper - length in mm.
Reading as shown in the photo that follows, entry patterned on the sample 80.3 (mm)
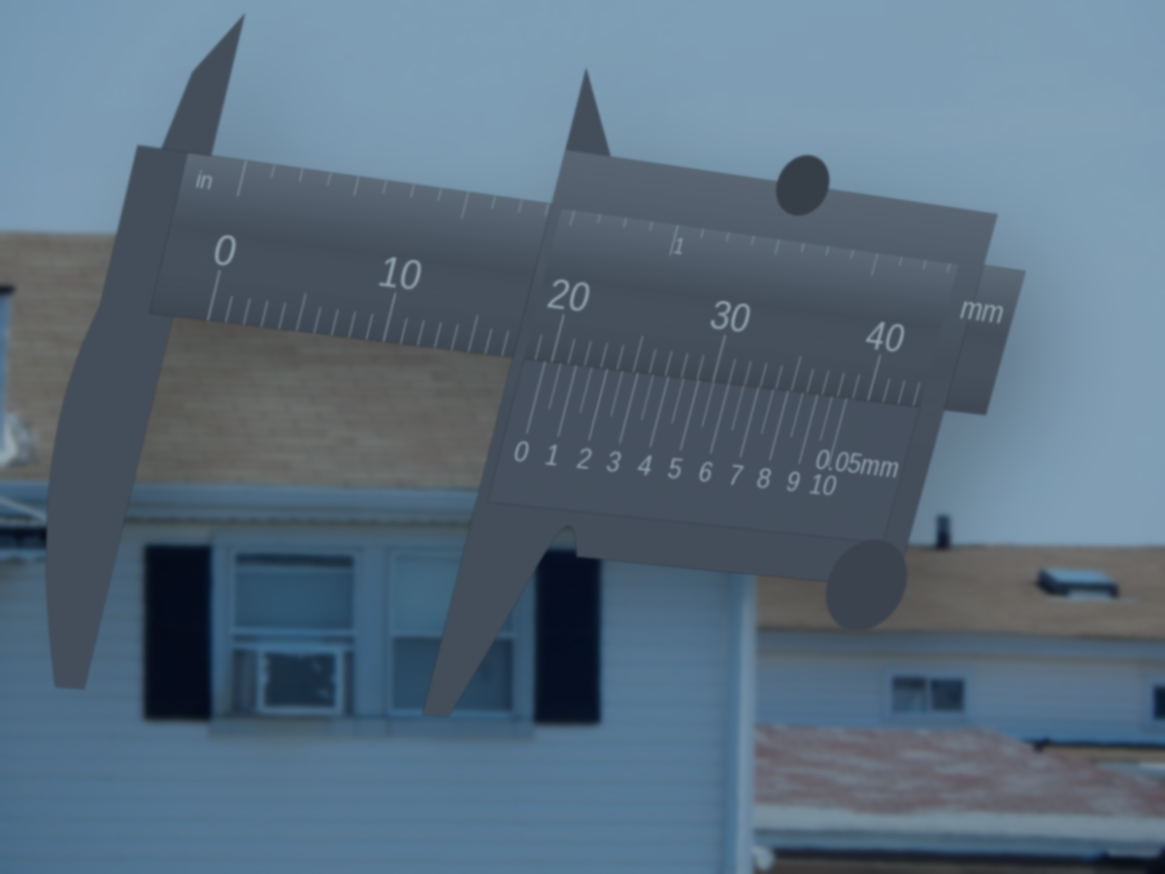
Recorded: 19.6 (mm)
